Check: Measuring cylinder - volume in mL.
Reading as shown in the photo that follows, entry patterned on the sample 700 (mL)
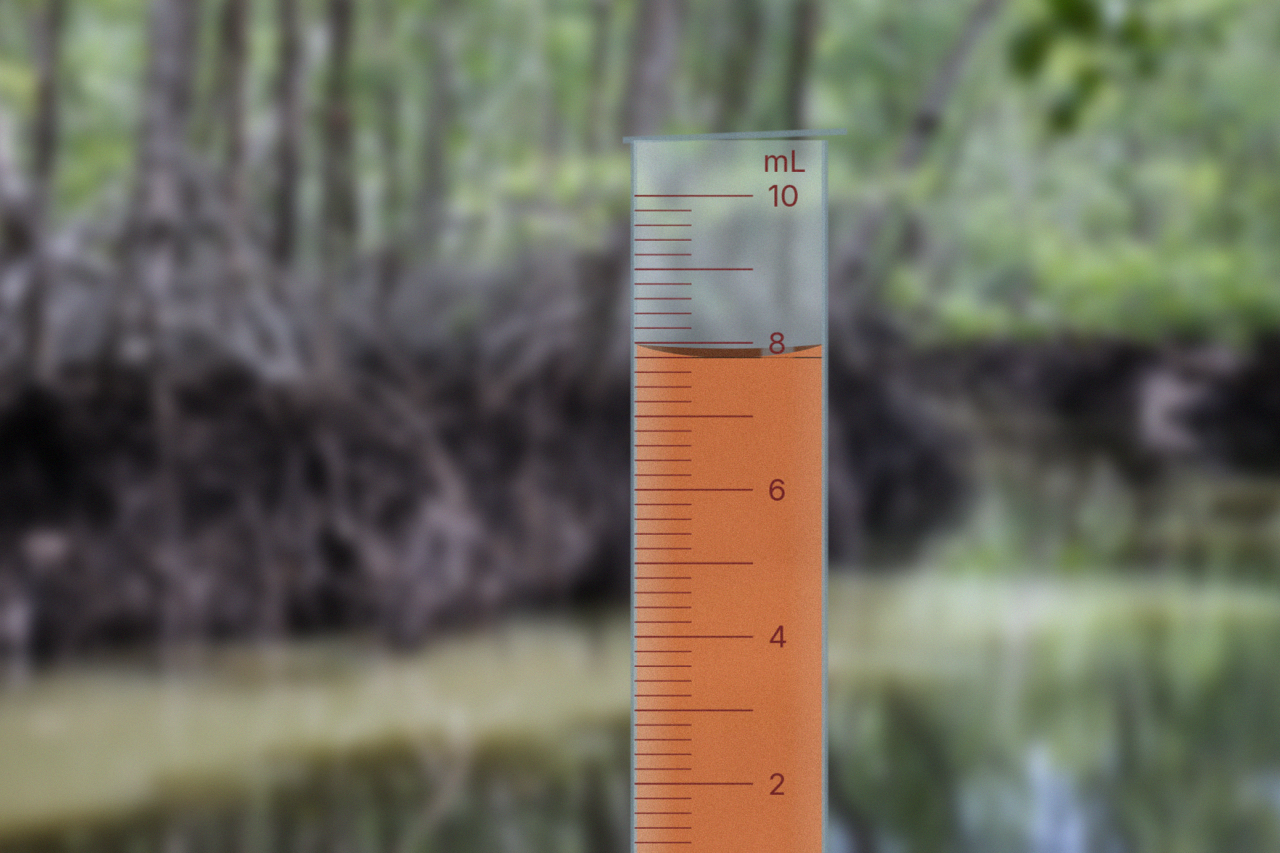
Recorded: 7.8 (mL)
